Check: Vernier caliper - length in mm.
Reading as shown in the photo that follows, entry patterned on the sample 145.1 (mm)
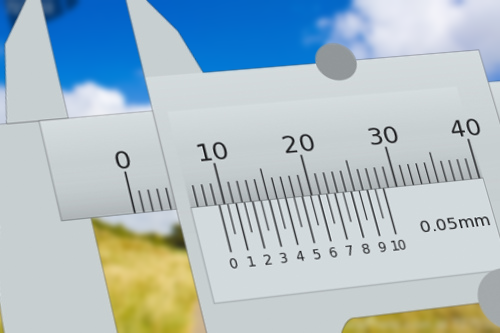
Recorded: 9.4 (mm)
